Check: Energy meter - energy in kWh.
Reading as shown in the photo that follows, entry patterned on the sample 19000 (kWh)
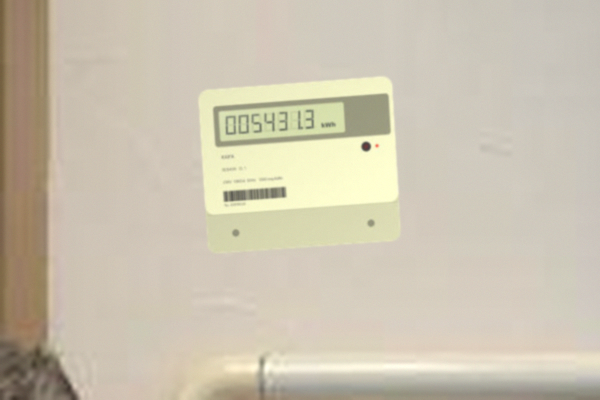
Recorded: 5431.3 (kWh)
